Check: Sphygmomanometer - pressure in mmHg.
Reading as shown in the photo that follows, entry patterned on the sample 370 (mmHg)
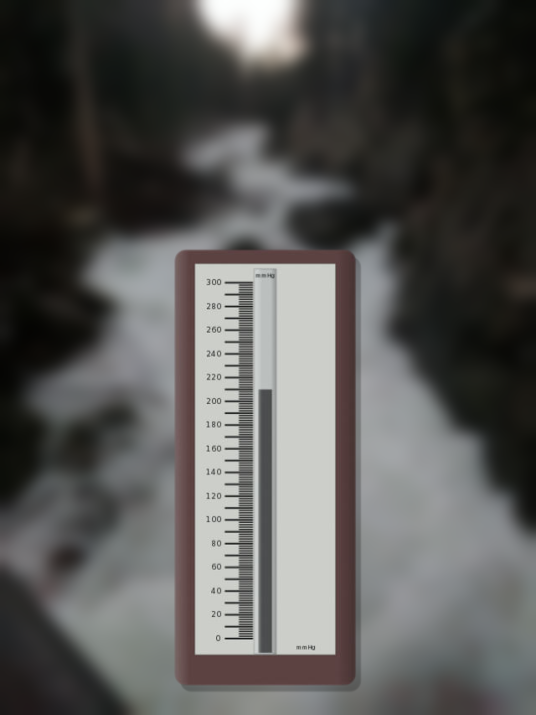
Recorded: 210 (mmHg)
